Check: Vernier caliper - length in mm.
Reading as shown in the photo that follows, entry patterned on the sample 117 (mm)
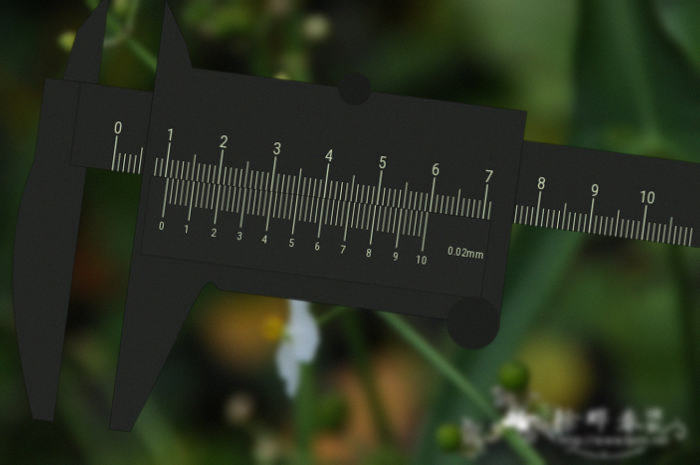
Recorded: 10.5 (mm)
